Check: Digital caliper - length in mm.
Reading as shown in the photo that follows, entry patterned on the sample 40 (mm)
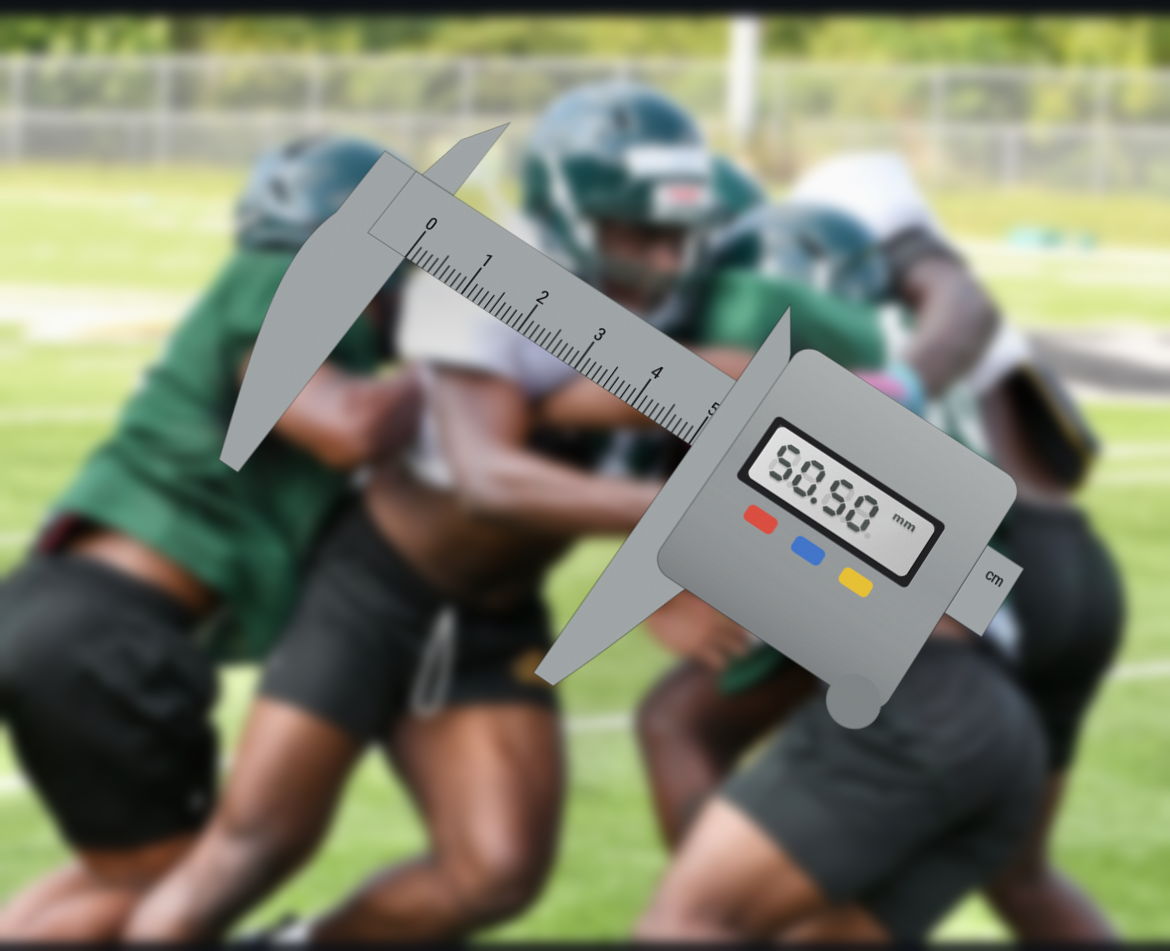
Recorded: 50.50 (mm)
